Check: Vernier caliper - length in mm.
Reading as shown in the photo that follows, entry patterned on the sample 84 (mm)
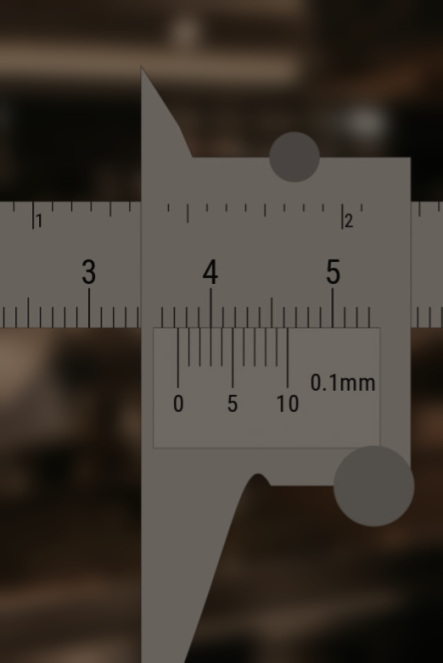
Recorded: 37.3 (mm)
